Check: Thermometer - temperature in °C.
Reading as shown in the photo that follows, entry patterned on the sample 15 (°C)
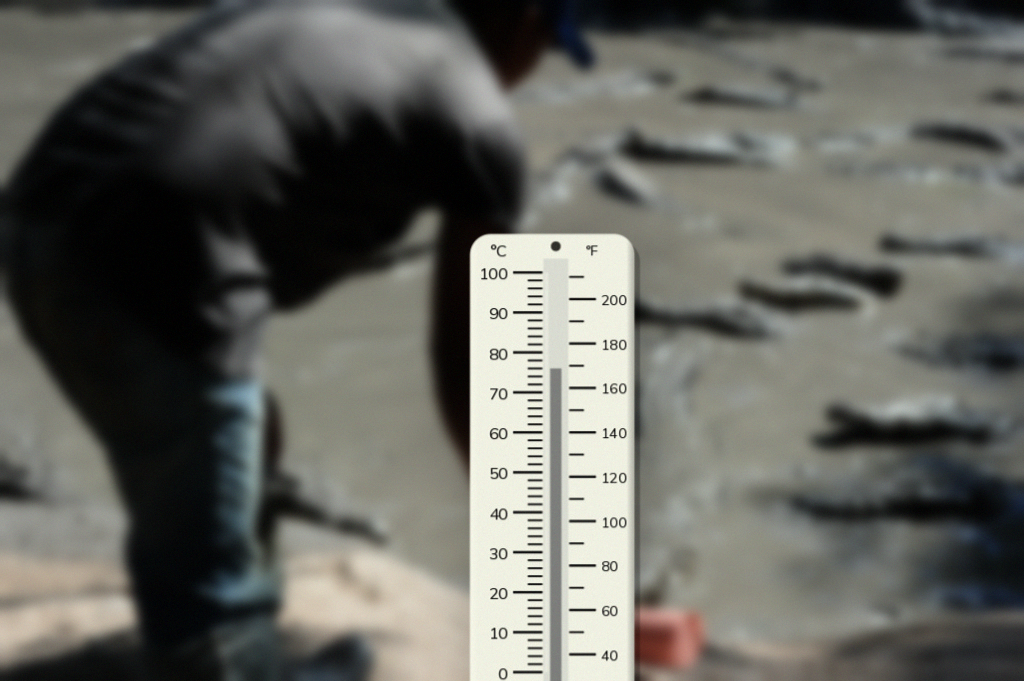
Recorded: 76 (°C)
